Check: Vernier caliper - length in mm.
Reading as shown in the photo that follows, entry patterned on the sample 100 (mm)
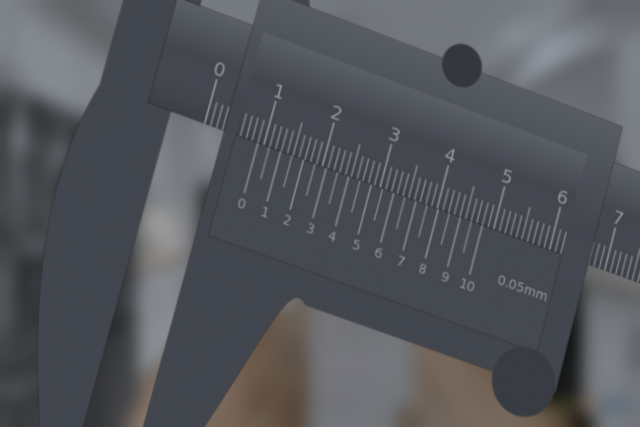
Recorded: 9.0 (mm)
